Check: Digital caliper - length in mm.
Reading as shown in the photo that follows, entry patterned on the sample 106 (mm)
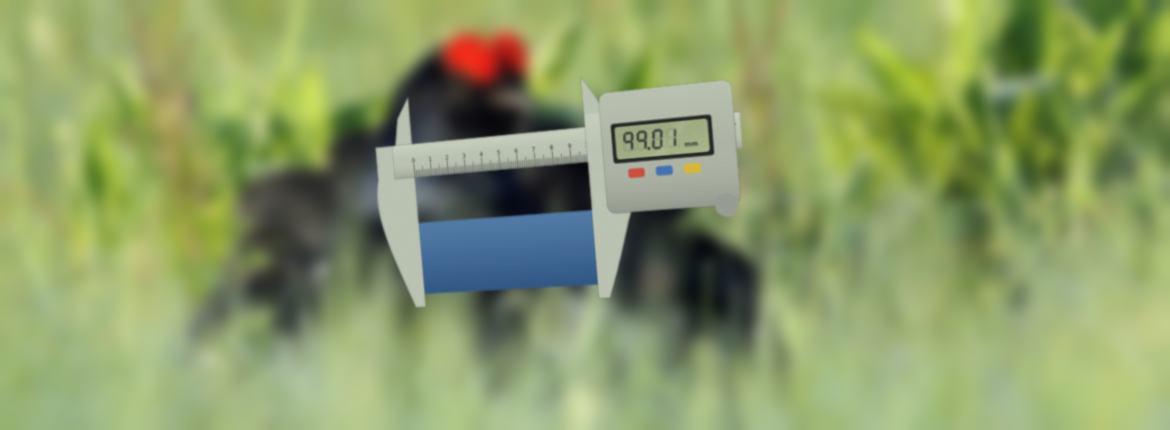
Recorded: 99.01 (mm)
